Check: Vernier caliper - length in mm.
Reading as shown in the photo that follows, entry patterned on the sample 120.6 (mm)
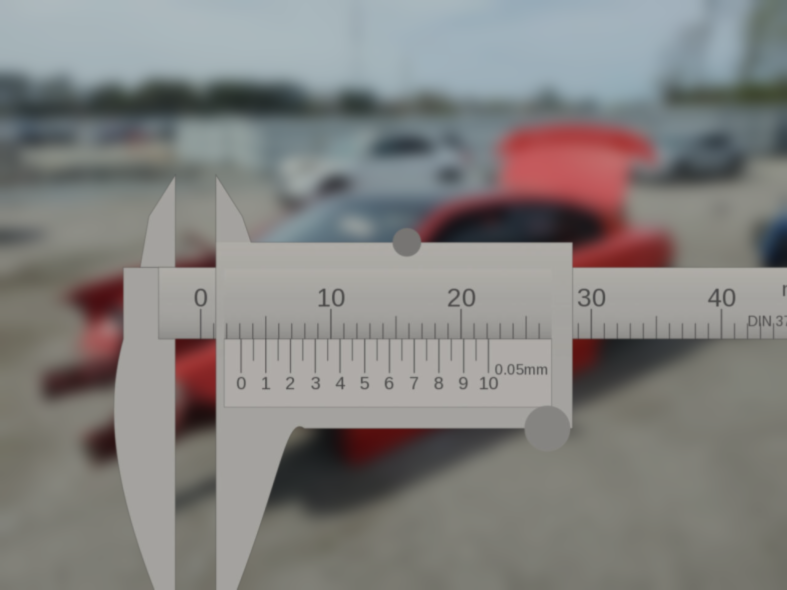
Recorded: 3.1 (mm)
